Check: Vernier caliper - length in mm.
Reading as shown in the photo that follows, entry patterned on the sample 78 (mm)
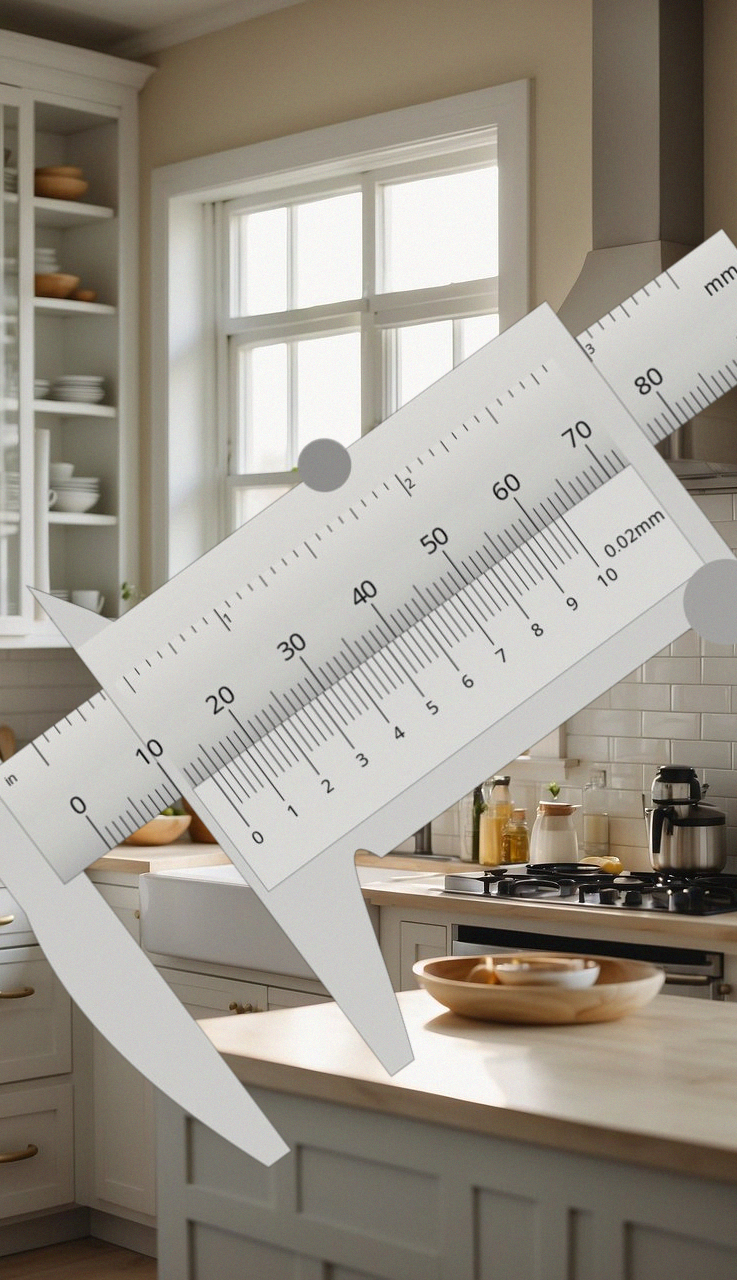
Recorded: 14.0 (mm)
